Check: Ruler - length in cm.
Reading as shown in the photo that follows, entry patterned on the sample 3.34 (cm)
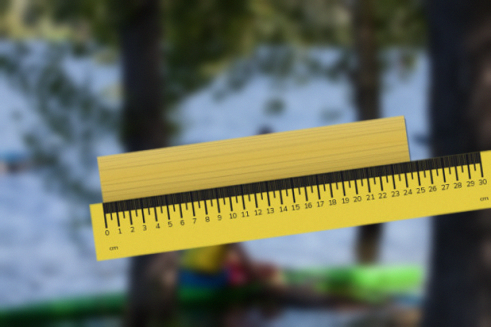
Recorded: 24.5 (cm)
